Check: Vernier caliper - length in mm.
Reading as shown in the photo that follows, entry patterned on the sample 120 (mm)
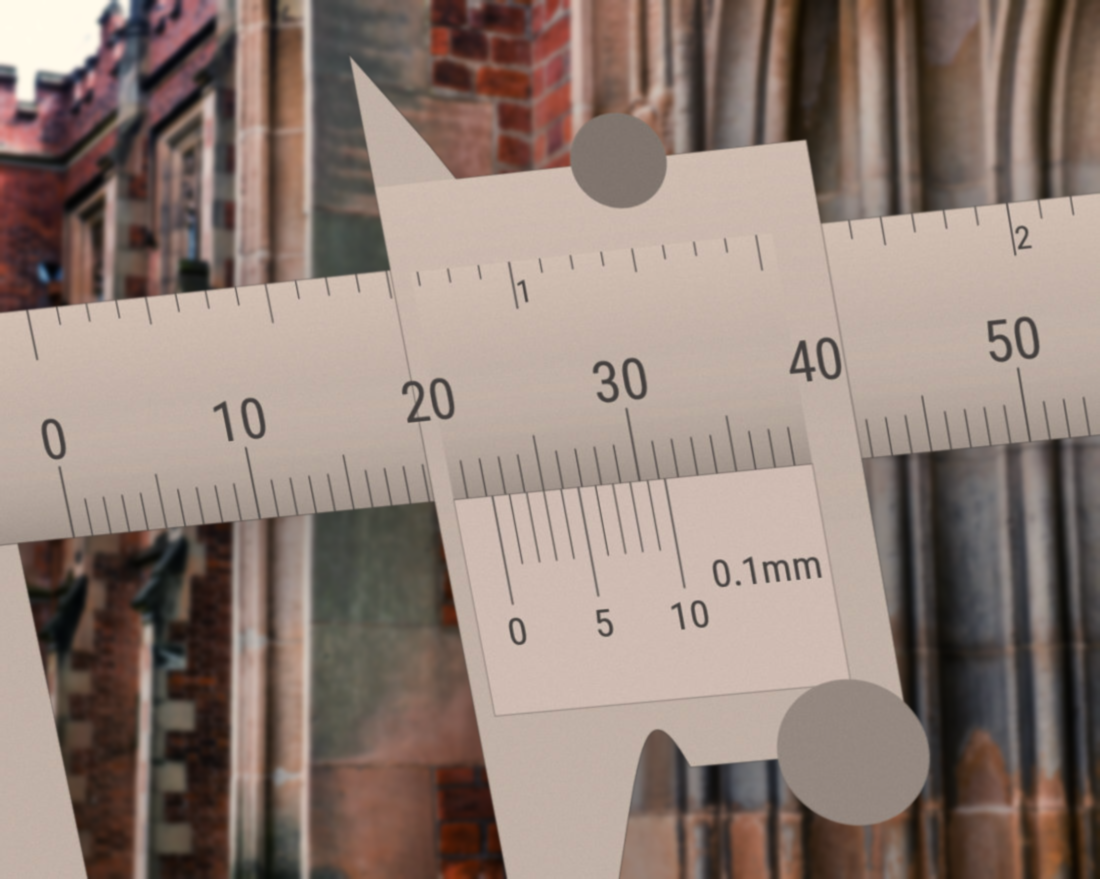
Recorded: 22.3 (mm)
